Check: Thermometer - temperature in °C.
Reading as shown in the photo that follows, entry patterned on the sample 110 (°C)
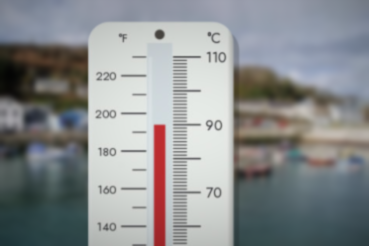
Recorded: 90 (°C)
